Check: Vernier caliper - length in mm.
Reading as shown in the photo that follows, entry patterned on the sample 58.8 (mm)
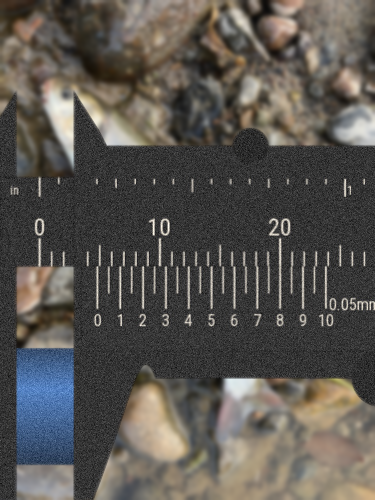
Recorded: 4.8 (mm)
